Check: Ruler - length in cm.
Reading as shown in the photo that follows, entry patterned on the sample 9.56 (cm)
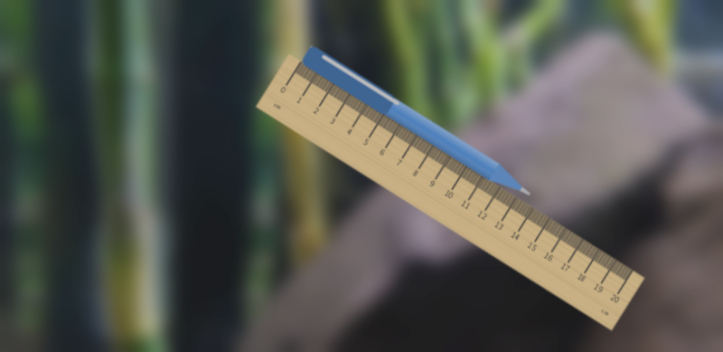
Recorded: 13.5 (cm)
